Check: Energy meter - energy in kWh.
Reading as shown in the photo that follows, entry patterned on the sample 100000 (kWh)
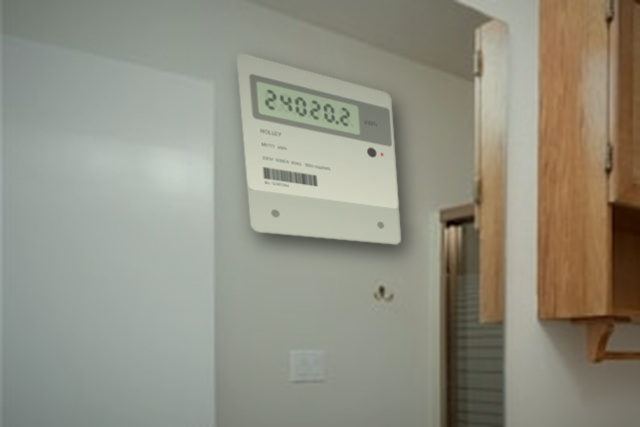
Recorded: 24020.2 (kWh)
